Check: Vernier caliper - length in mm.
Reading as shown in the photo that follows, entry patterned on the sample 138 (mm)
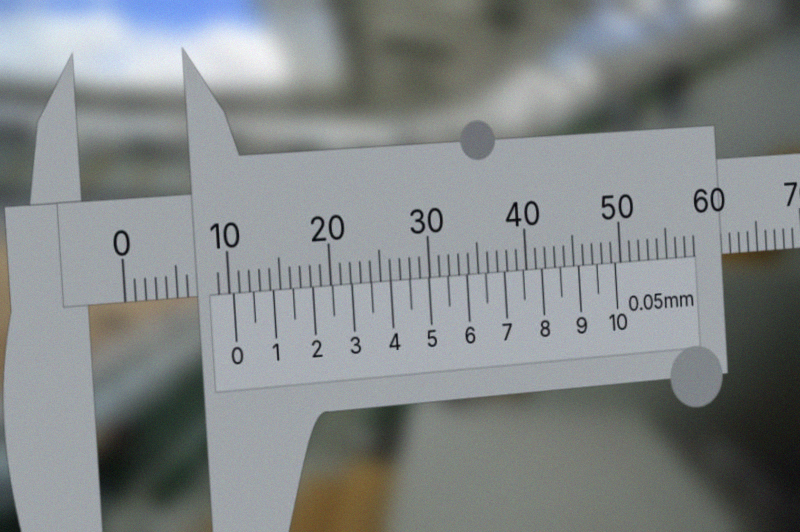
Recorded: 10.4 (mm)
